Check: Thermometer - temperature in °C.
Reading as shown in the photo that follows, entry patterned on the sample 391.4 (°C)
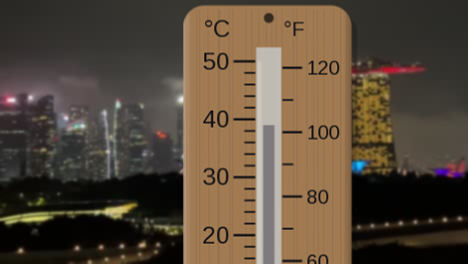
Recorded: 39 (°C)
